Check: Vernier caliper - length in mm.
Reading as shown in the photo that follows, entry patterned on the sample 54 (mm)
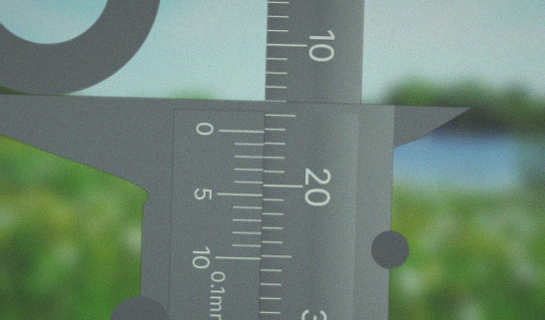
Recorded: 16.2 (mm)
